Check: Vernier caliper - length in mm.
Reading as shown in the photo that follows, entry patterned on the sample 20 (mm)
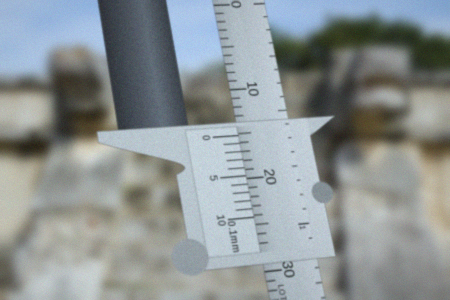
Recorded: 15.2 (mm)
